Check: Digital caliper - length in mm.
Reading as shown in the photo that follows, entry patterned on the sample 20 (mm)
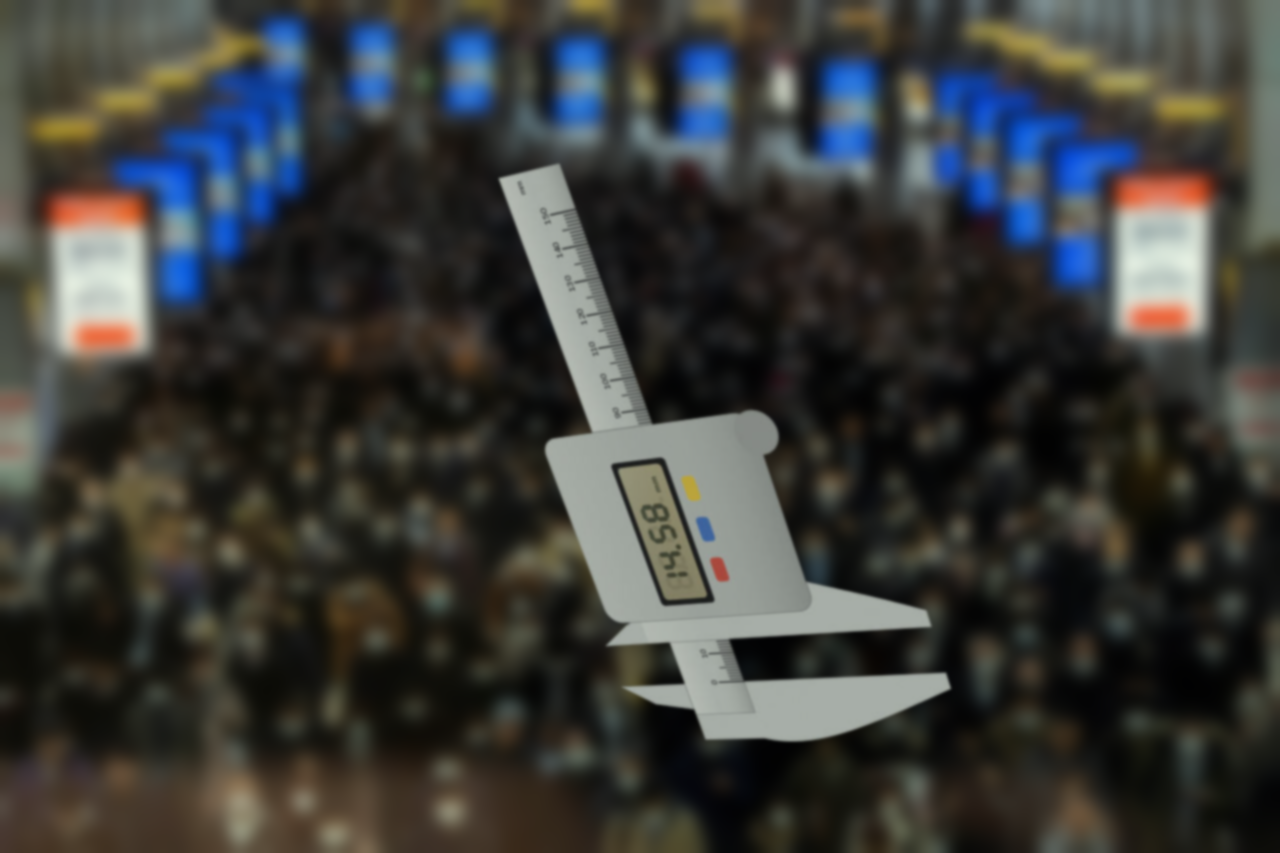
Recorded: 14.58 (mm)
